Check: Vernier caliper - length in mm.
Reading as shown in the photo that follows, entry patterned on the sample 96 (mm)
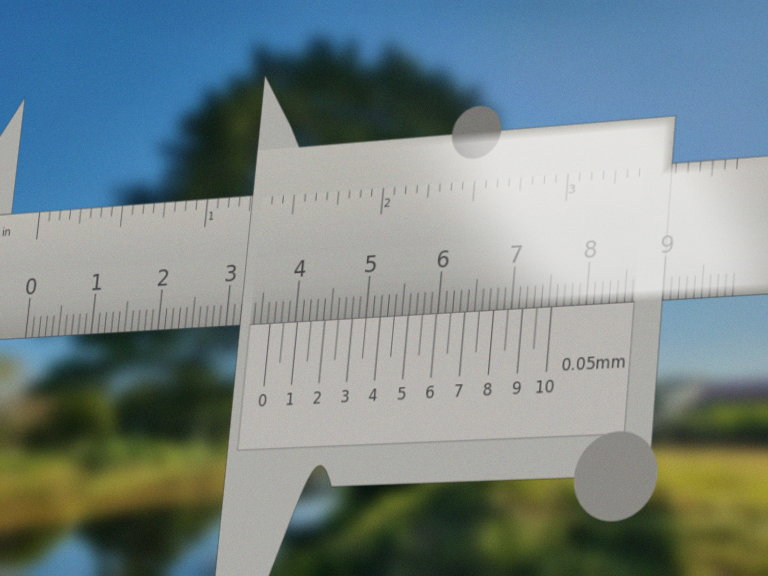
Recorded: 36.4 (mm)
